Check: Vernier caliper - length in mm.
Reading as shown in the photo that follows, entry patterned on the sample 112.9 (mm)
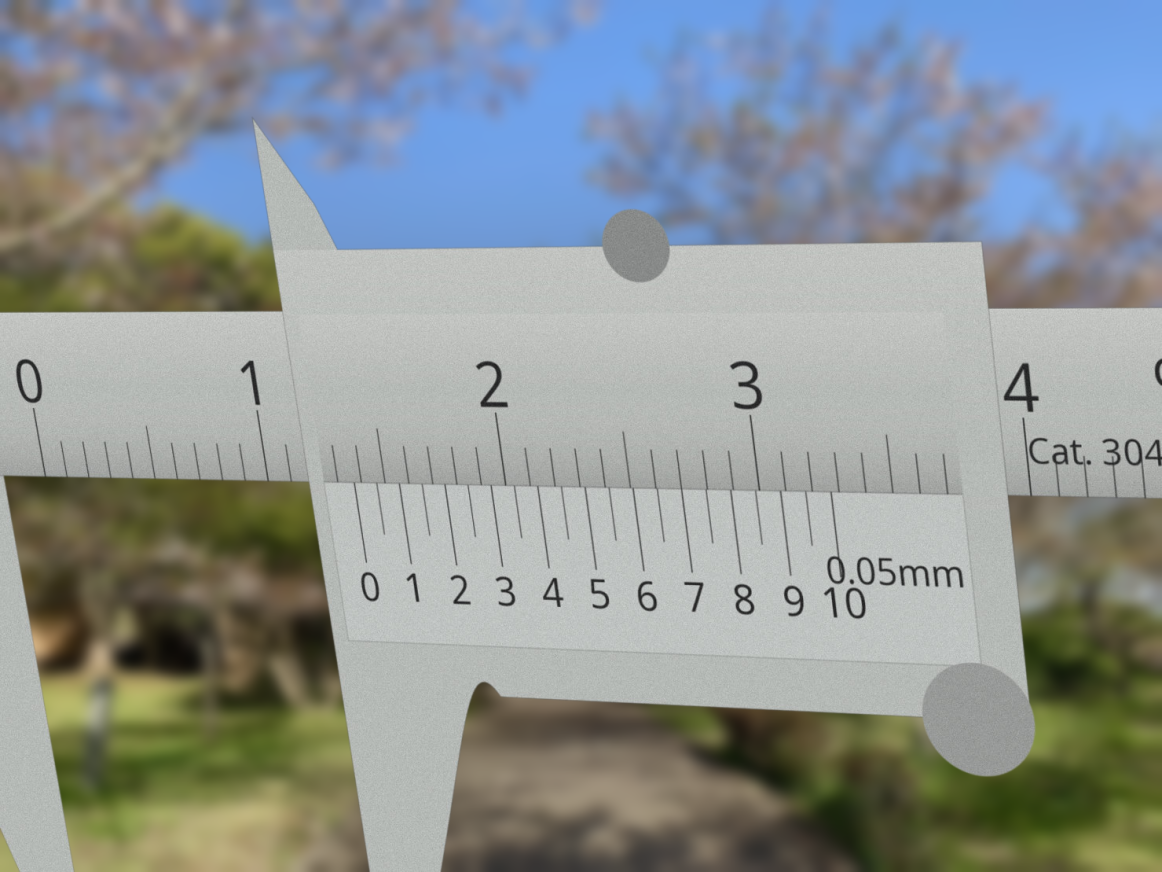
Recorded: 13.70 (mm)
